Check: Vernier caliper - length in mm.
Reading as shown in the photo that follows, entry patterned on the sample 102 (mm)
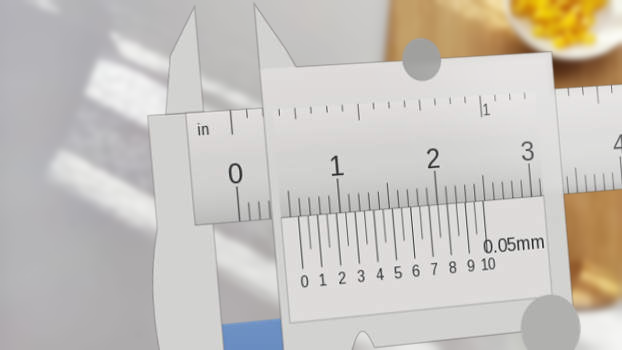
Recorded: 5.8 (mm)
